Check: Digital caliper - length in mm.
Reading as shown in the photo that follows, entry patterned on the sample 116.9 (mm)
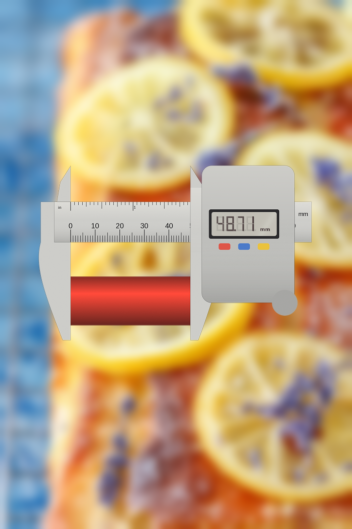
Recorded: 48.71 (mm)
